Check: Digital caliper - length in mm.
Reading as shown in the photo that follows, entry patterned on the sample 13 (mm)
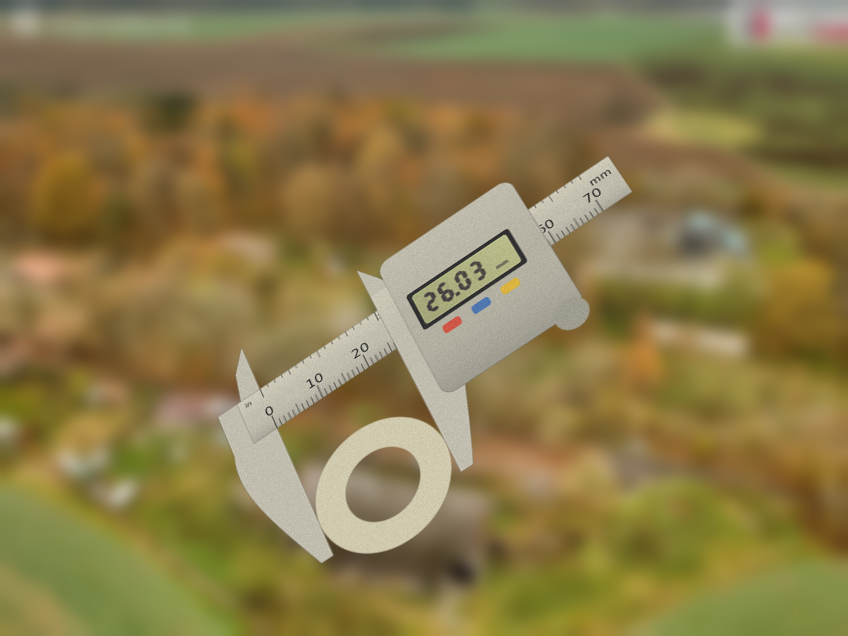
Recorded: 26.03 (mm)
